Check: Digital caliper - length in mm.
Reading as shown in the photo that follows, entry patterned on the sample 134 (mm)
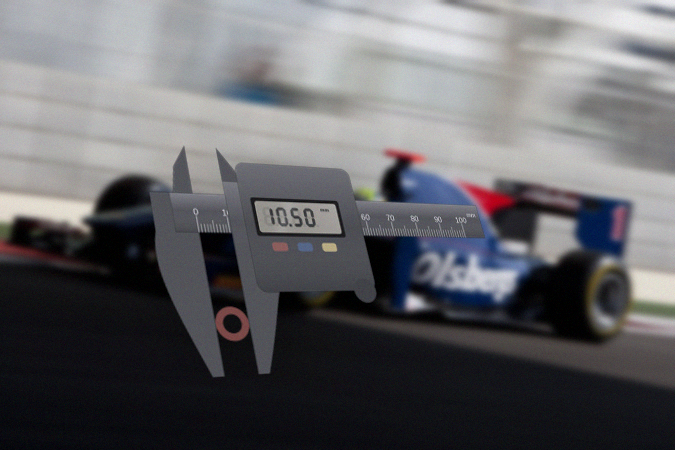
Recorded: 10.50 (mm)
